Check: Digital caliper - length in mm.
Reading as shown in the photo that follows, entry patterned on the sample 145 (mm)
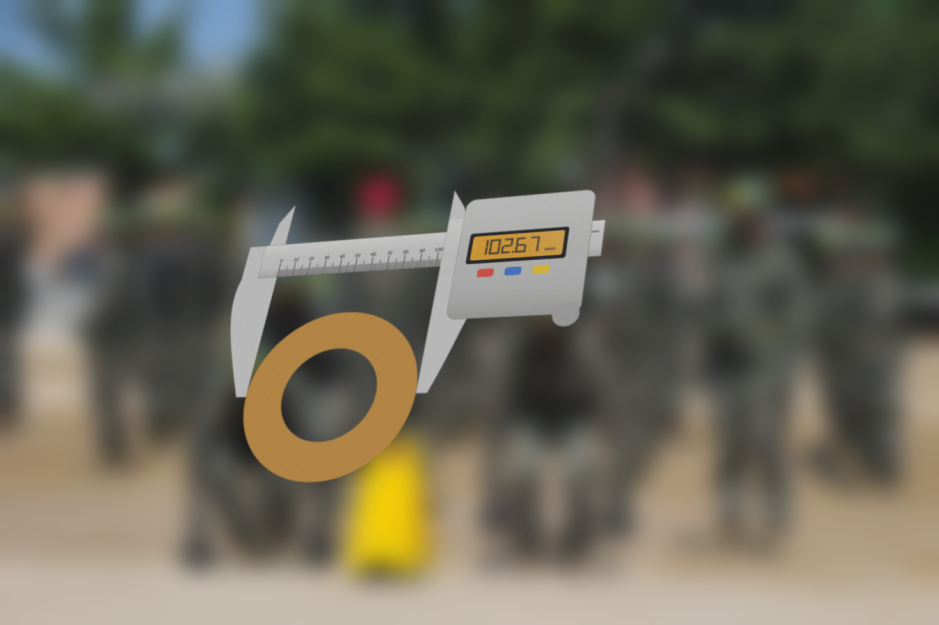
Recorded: 102.67 (mm)
